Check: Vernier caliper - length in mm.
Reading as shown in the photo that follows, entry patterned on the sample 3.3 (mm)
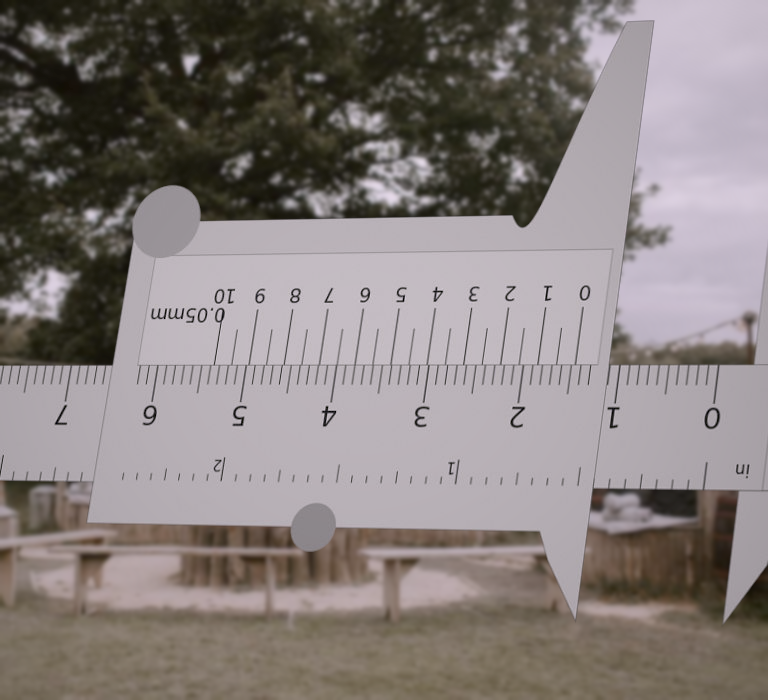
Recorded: 14.6 (mm)
